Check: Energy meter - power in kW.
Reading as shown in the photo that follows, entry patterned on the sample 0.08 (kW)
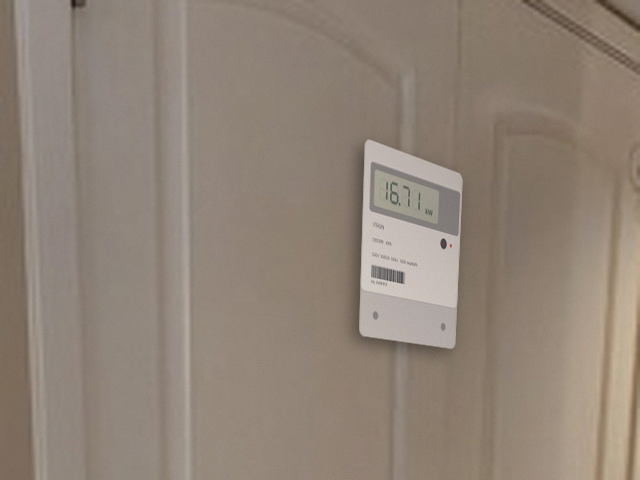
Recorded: 16.71 (kW)
